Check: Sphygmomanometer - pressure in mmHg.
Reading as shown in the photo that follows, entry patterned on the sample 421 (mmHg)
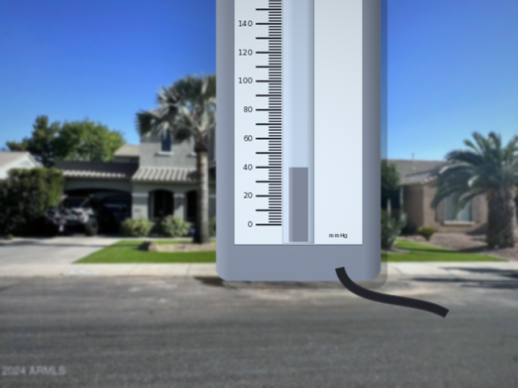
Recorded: 40 (mmHg)
